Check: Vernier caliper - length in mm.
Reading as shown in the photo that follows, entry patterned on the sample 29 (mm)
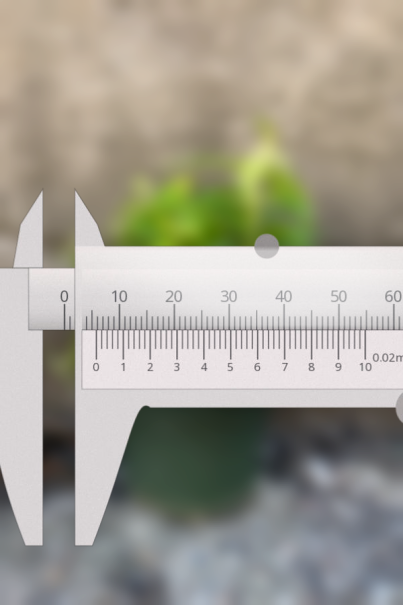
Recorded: 5.8 (mm)
